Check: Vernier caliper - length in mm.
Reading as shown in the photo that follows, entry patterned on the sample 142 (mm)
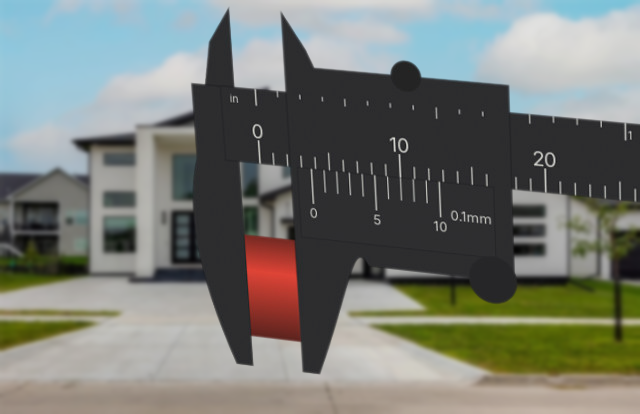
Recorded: 3.7 (mm)
